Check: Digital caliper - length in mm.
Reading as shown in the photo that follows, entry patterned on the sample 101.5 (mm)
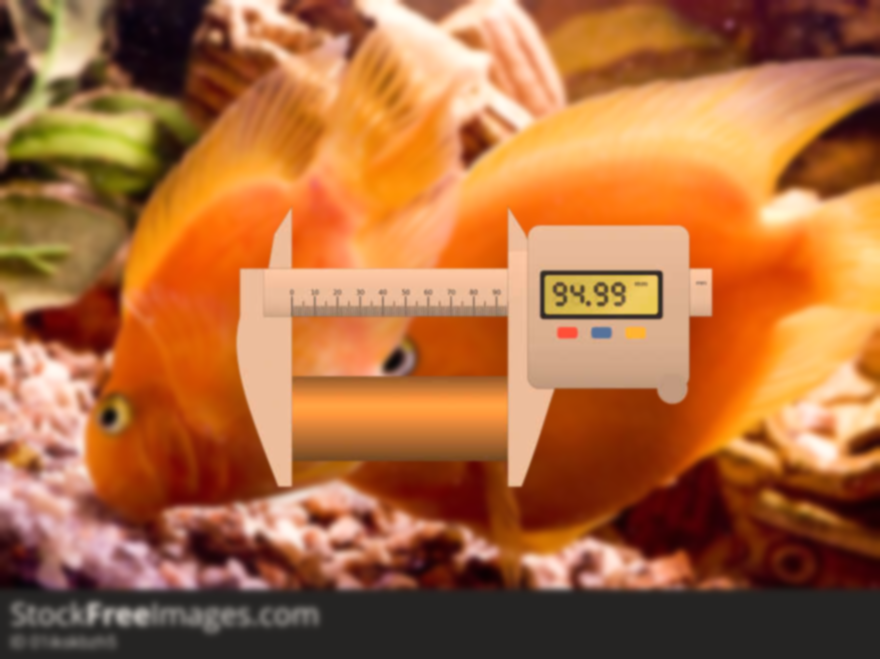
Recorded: 94.99 (mm)
